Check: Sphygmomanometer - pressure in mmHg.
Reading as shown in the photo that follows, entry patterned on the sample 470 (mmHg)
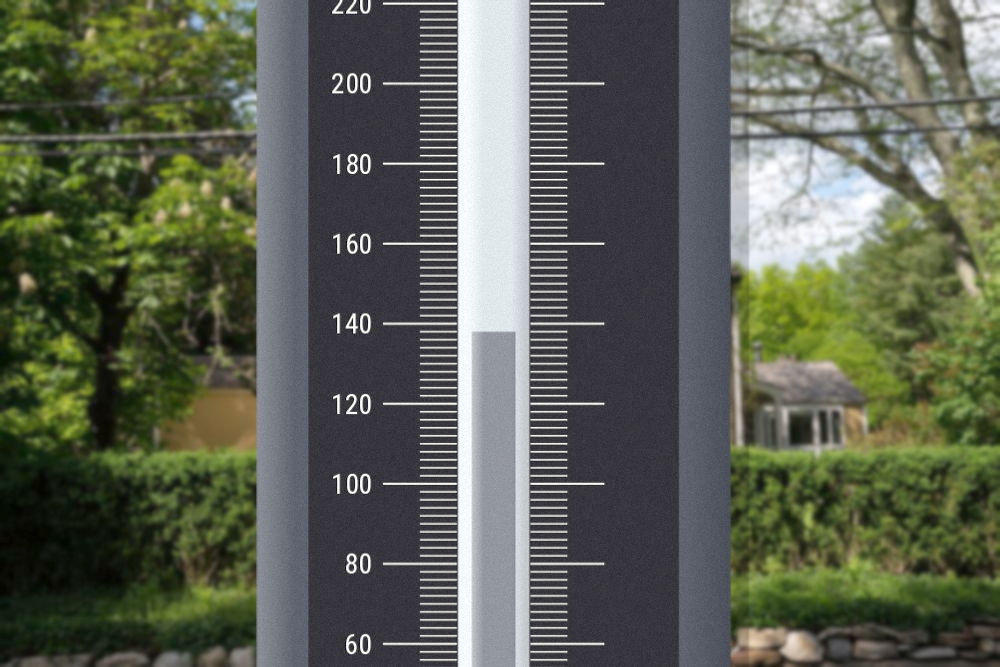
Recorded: 138 (mmHg)
